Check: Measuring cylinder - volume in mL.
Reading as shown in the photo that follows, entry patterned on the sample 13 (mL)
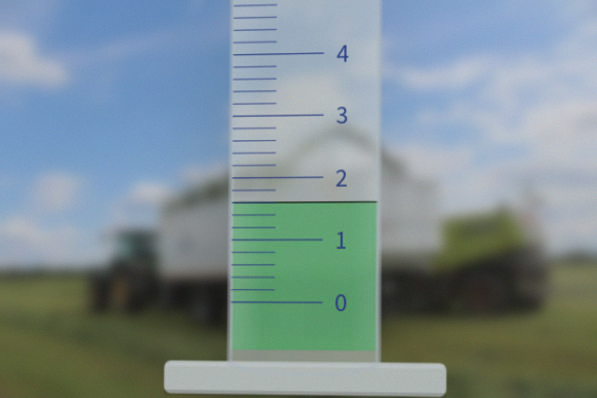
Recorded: 1.6 (mL)
